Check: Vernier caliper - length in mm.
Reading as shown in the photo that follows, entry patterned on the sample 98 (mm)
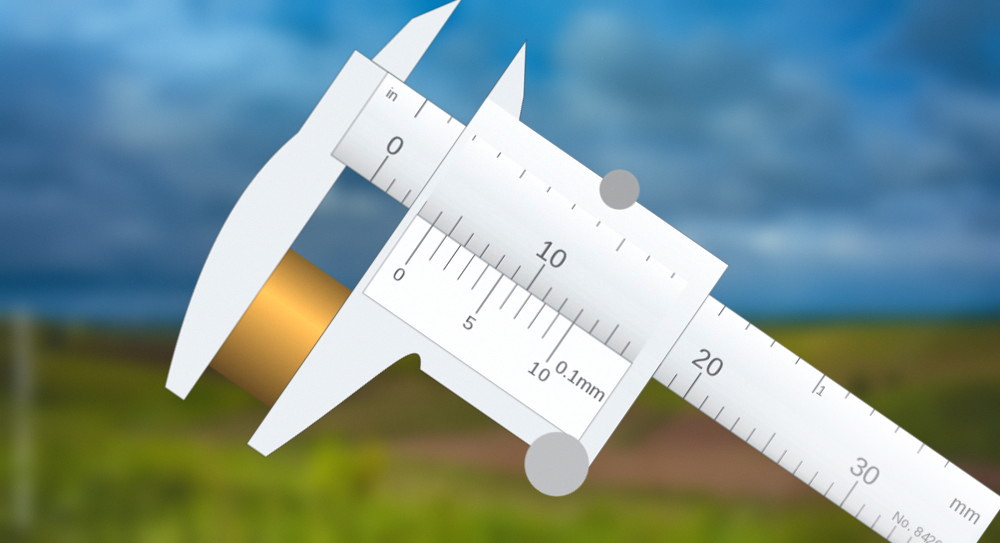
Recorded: 4.0 (mm)
